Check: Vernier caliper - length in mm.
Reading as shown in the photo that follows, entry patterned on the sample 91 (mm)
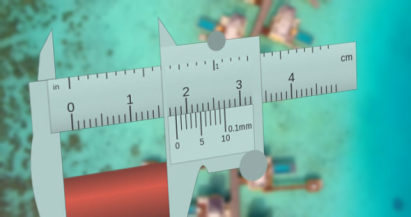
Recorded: 18.0 (mm)
